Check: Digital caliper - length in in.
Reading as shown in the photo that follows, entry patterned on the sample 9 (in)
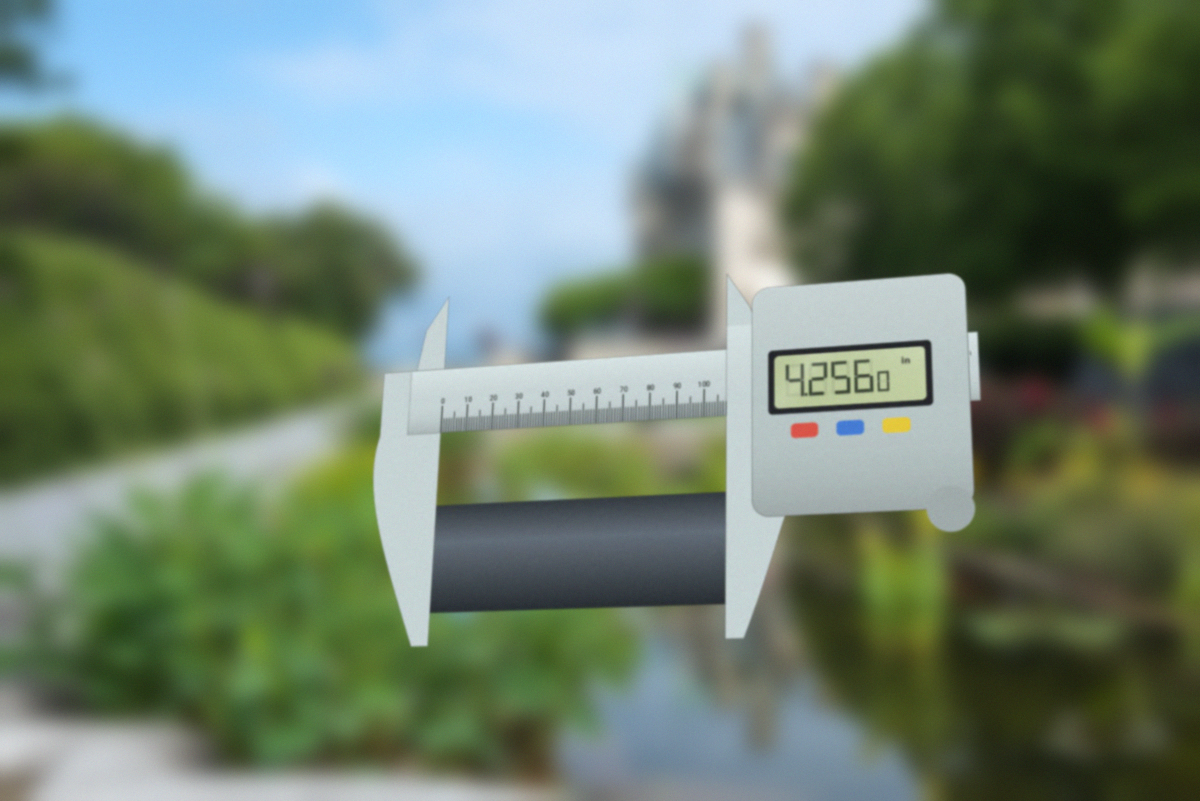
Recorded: 4.2560 (in)
